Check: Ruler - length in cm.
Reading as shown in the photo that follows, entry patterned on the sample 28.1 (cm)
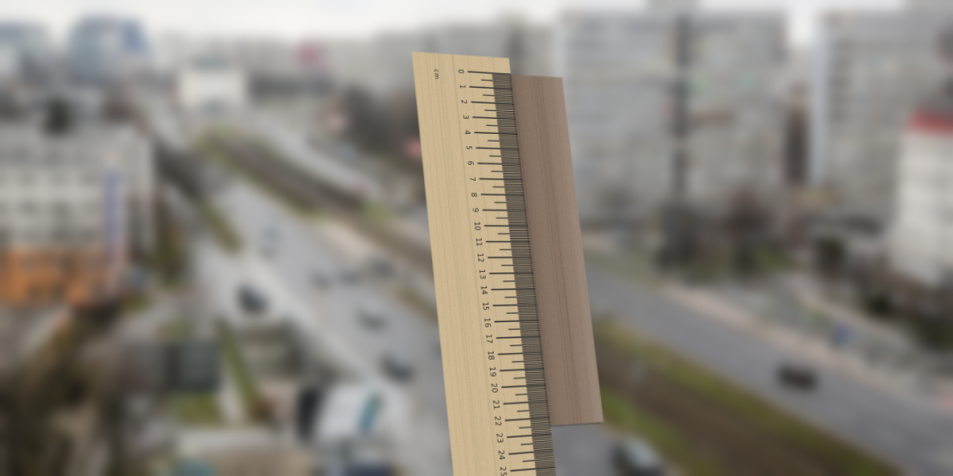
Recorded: 22.5 (cm)
